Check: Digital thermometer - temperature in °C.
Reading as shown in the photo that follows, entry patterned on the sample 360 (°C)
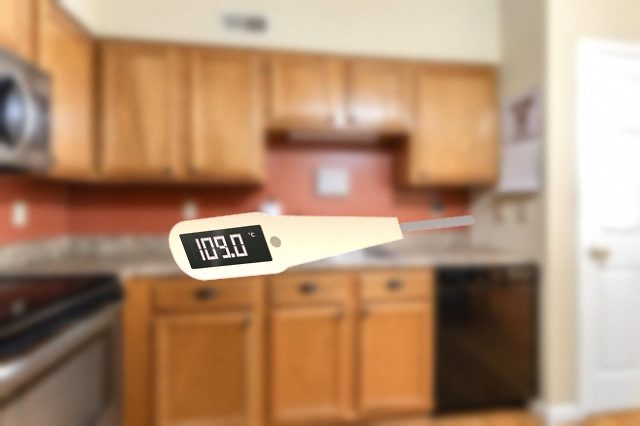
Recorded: 109.0 (°C)
